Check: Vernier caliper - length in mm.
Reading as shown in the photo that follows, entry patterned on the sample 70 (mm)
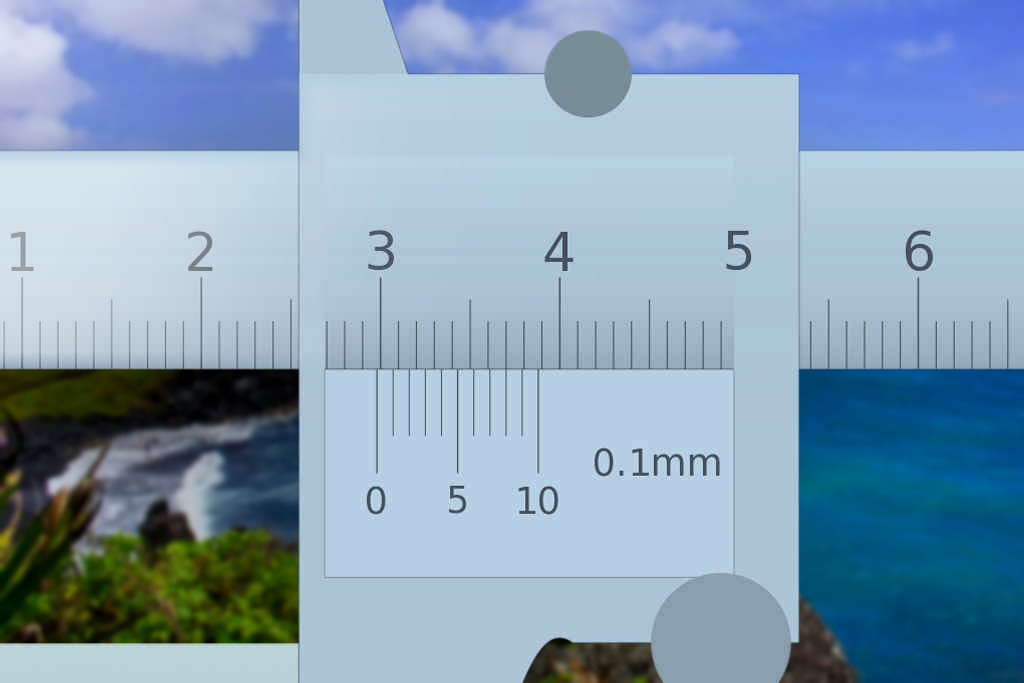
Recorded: 29.8 (mm)
